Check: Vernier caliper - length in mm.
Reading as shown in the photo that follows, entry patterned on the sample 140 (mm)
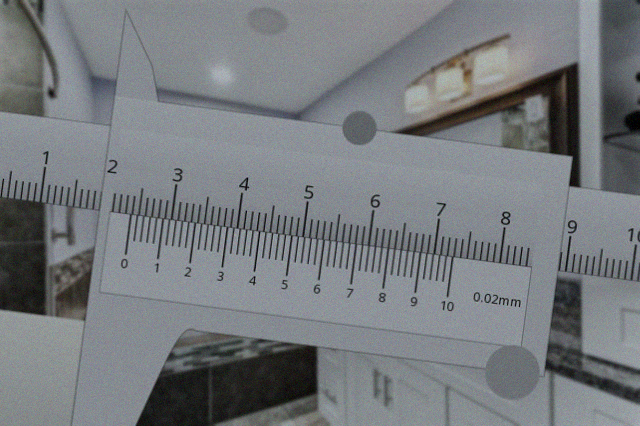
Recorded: 23.8 (mm)
